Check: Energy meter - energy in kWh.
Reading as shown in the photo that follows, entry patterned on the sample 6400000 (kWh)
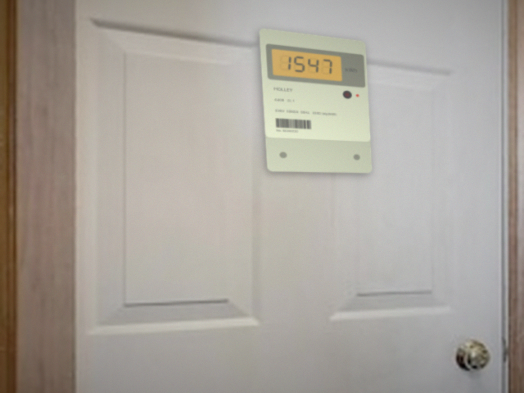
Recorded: 1547 (kWh)
